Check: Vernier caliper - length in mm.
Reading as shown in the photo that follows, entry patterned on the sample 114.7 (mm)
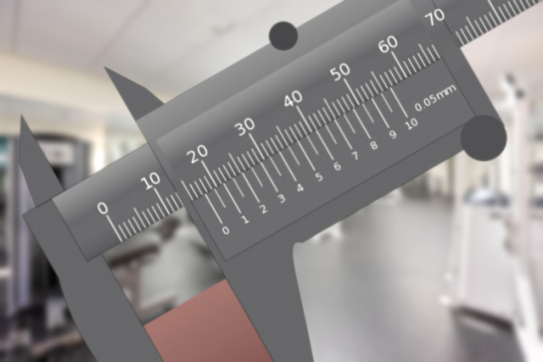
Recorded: 17.5 (mm)
